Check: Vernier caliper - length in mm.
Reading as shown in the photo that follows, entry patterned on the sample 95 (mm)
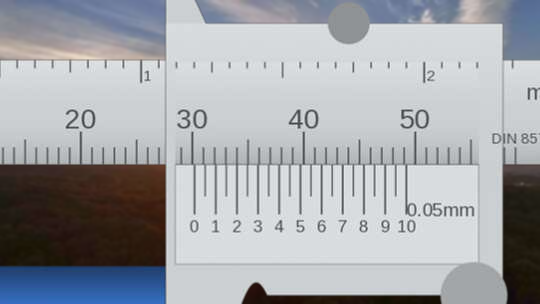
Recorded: 30.2 (mm)
